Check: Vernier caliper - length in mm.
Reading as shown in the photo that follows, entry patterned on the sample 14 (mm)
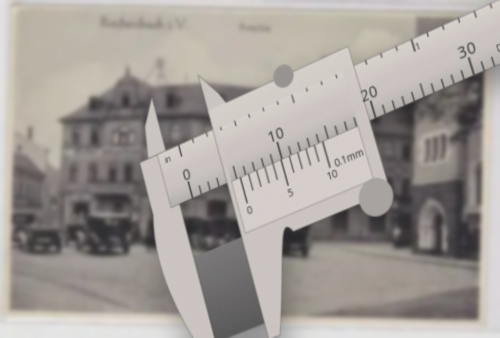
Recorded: 5.4 (mm)
